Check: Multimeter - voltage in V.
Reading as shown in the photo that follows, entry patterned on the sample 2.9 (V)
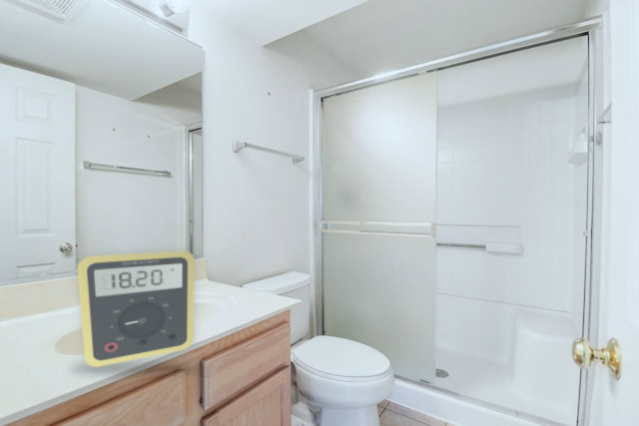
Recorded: 18.20 (V)
